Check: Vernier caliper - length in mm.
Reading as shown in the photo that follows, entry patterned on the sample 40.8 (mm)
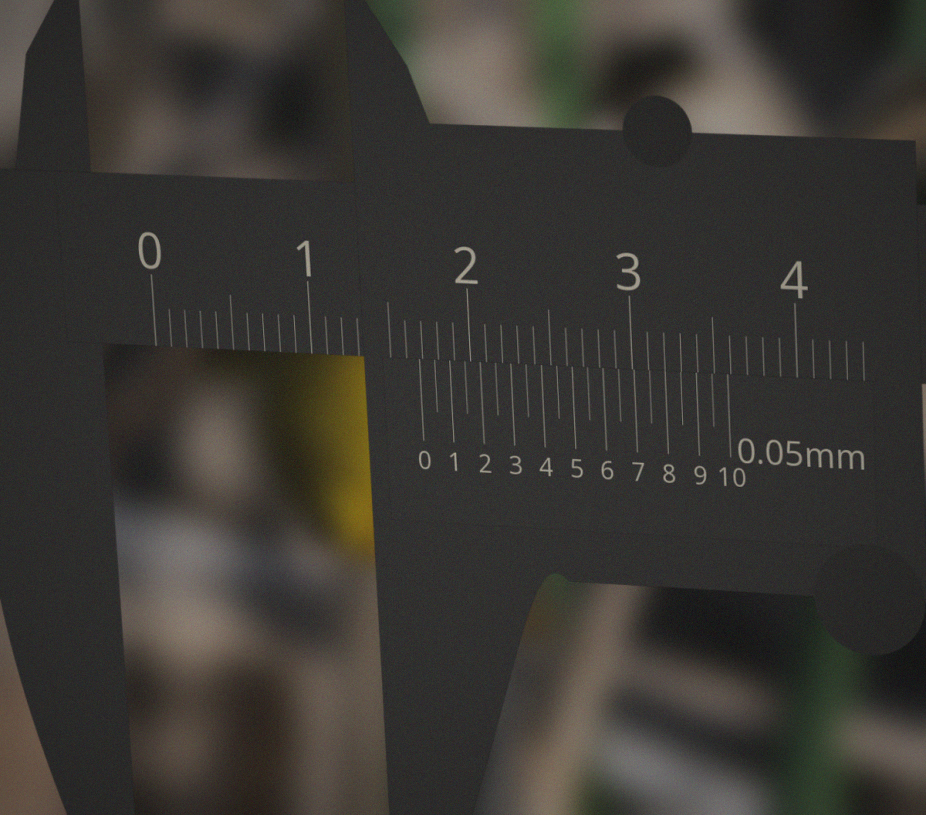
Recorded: 16.8 (mm)
